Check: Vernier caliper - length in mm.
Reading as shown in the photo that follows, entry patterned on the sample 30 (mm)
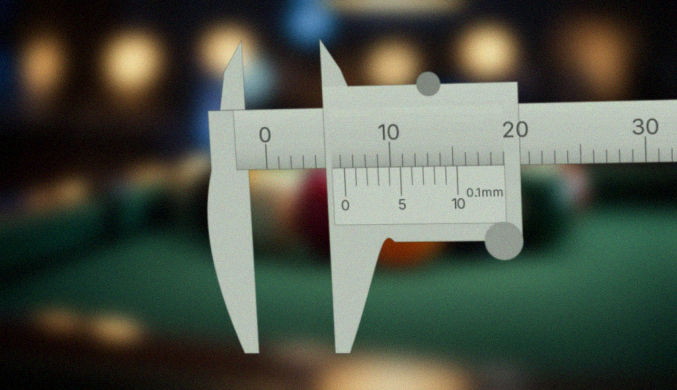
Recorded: 6.3 (mm)
